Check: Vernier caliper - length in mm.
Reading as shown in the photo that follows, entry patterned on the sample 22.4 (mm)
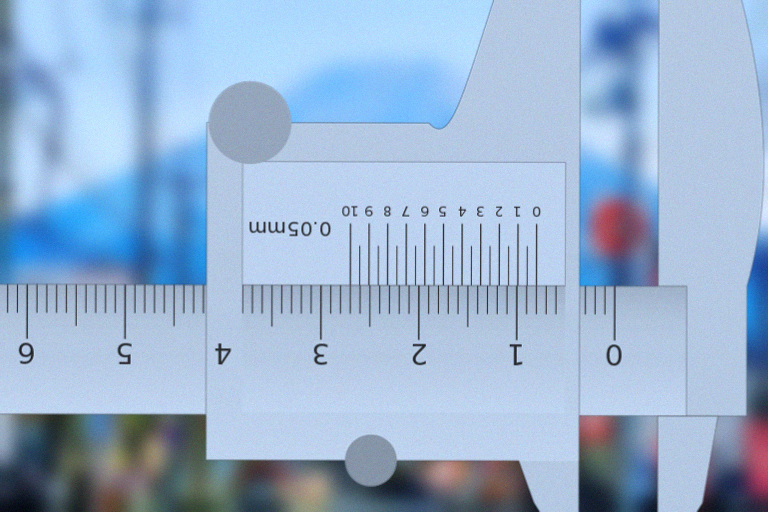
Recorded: 8.0 (mm)
